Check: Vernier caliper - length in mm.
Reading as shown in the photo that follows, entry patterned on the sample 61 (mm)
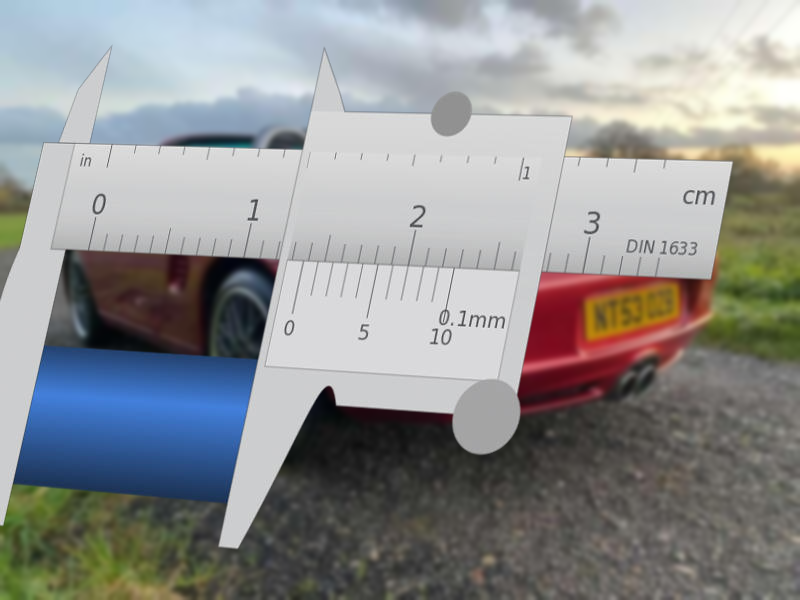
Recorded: 13.7 (mm)
